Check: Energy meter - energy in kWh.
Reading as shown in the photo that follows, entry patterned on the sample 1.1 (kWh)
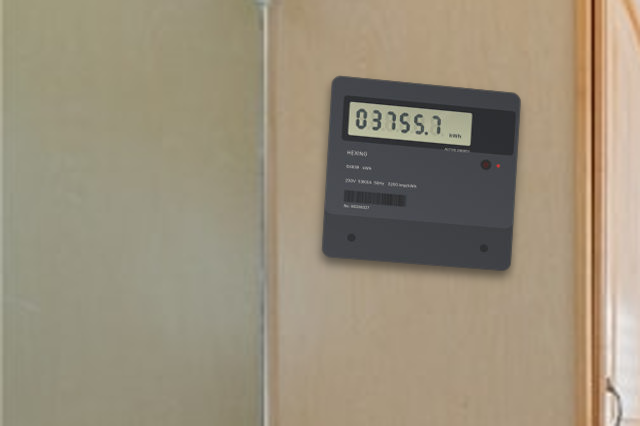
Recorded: 3755.7 (kWh)
